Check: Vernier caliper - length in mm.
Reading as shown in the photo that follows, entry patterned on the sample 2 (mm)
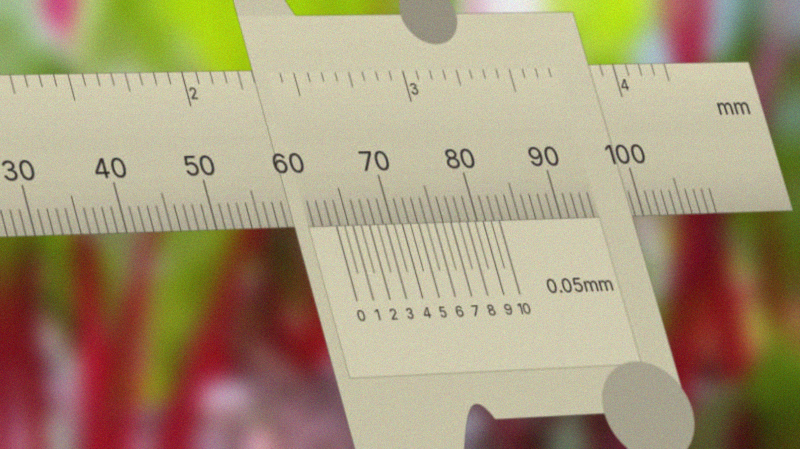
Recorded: 63.6 (mm)
